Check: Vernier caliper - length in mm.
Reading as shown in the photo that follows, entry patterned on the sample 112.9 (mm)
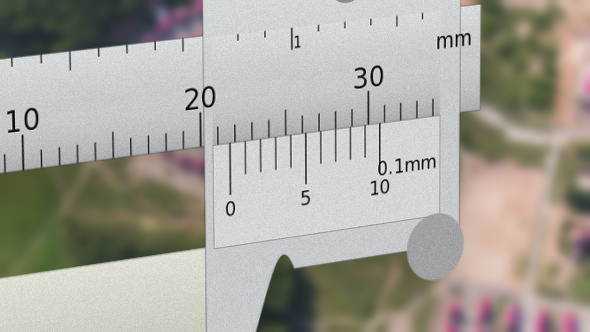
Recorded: 21.7 (mm)
